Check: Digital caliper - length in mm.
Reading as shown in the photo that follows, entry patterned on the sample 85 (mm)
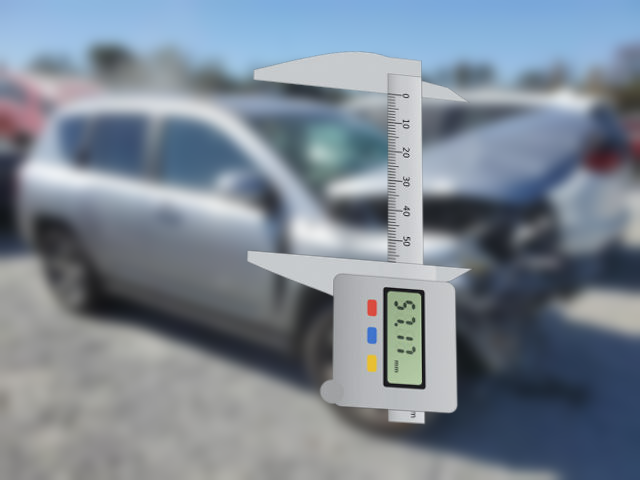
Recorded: 57.17 (mm)
